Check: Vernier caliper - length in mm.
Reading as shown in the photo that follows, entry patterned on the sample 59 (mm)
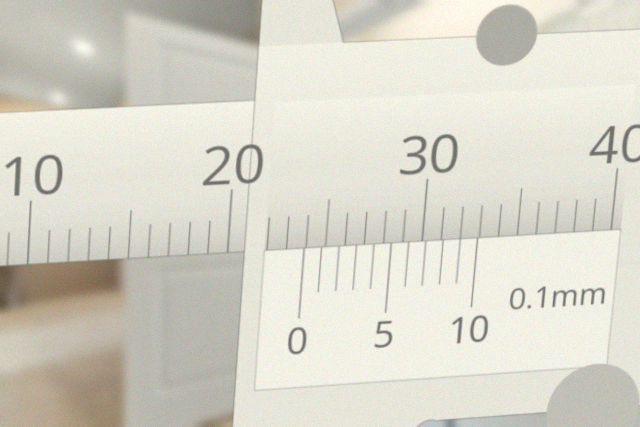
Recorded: 23.9 (mm)
